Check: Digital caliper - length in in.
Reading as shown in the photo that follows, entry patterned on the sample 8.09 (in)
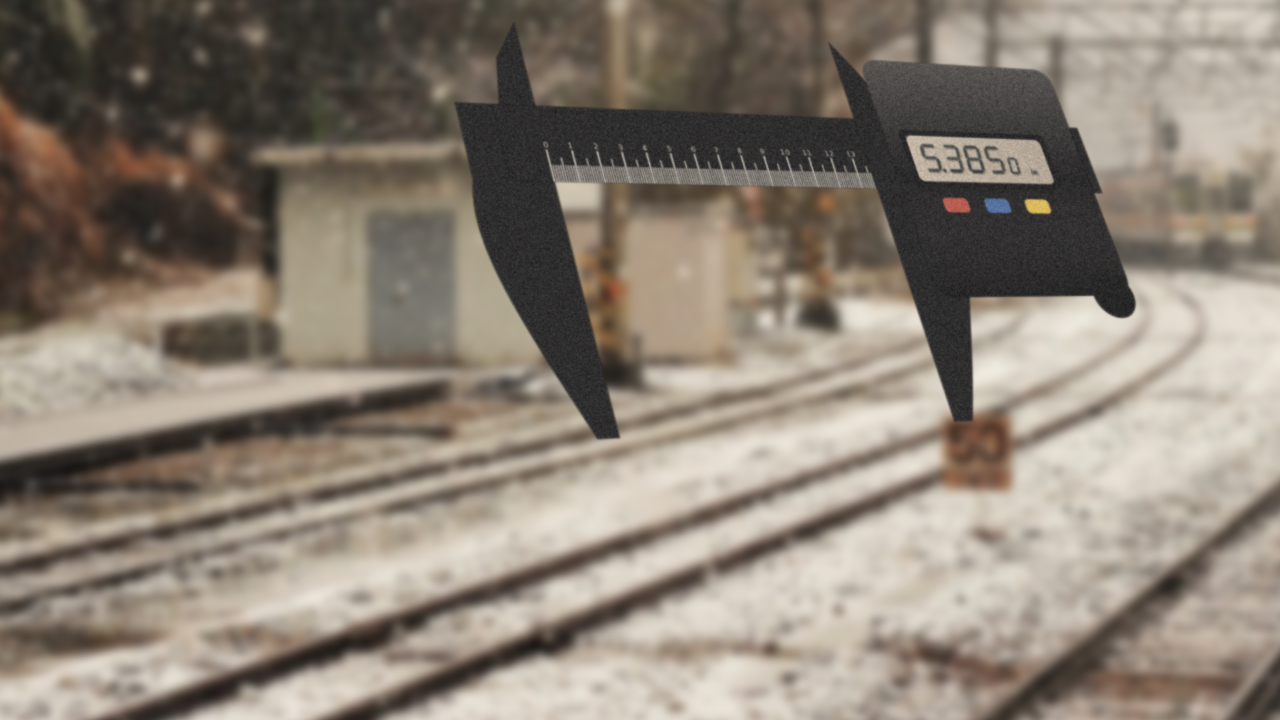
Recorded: 5.3850 (in)
